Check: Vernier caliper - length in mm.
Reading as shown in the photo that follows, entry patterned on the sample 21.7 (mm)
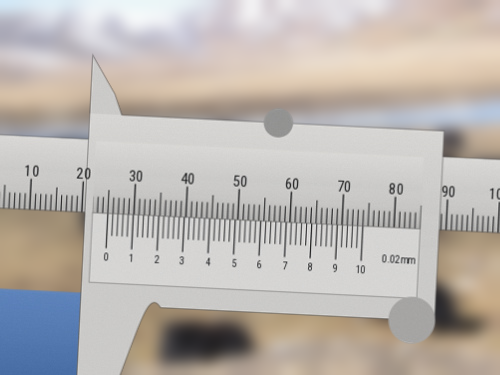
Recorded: 25.0 (mm)
